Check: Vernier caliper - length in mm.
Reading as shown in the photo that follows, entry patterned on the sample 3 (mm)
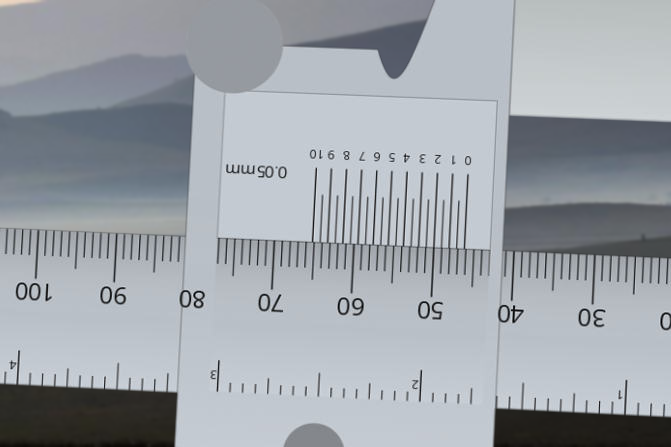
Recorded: 46.2 (mm)
